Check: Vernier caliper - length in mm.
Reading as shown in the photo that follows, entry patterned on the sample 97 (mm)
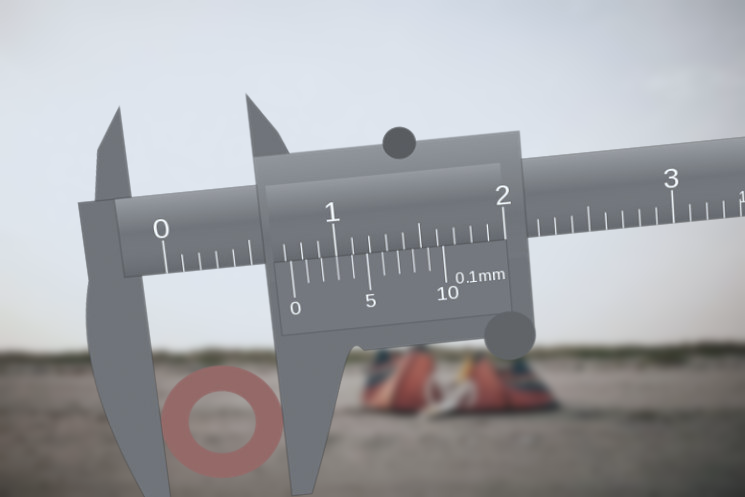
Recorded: 7.3 (mm)
